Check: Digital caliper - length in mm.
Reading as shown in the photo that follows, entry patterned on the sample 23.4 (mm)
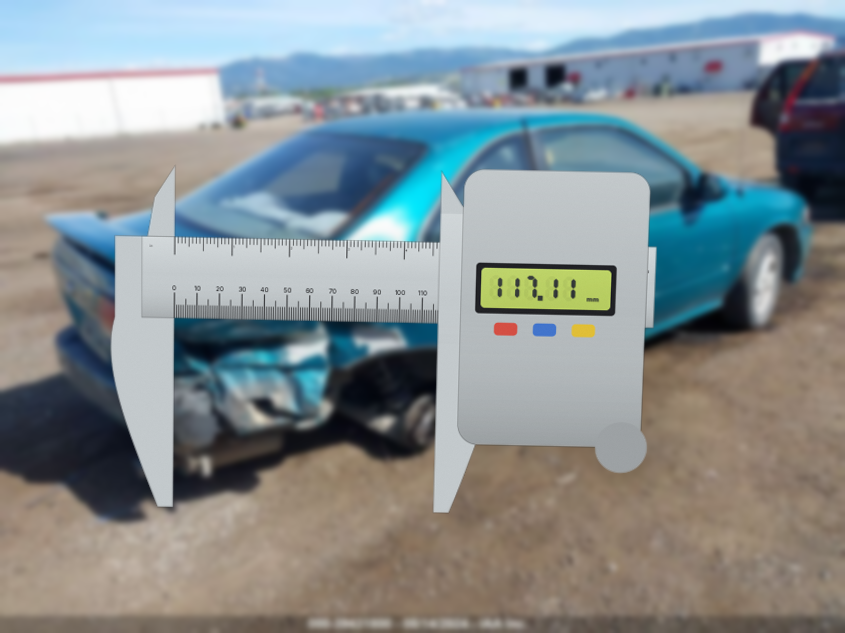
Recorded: 117.11 (mm)
